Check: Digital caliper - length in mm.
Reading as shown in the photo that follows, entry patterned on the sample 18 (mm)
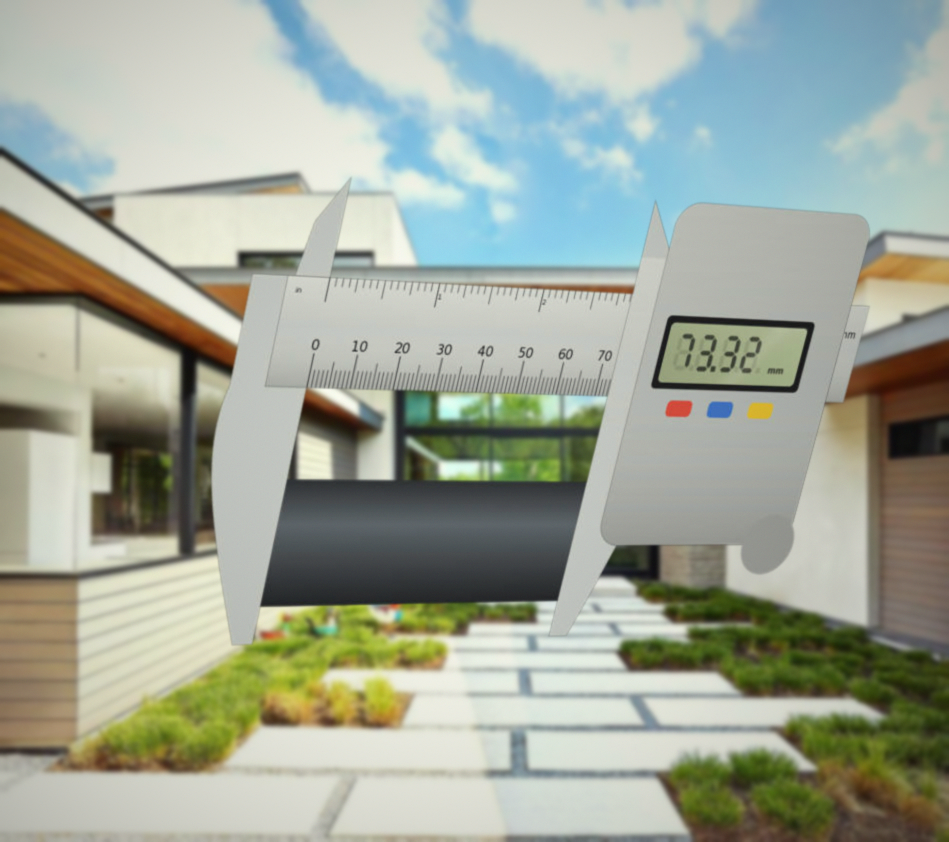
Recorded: 73.32 (mm)
